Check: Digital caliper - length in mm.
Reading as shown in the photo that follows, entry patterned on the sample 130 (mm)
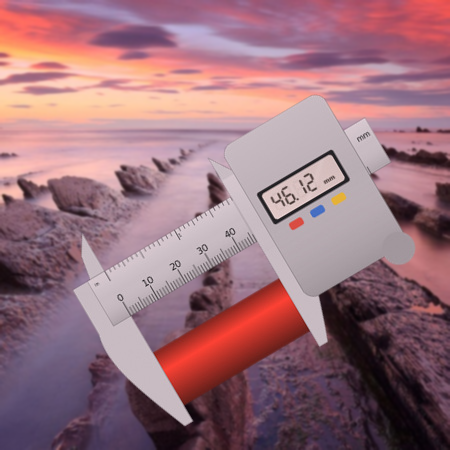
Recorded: 46.12 (mm)
